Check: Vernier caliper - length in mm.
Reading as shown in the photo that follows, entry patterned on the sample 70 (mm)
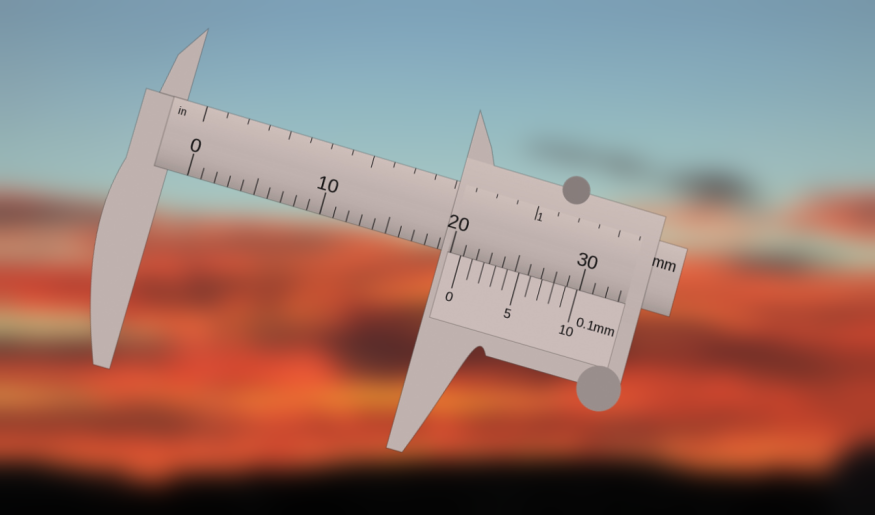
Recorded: 20.8 (mm)
